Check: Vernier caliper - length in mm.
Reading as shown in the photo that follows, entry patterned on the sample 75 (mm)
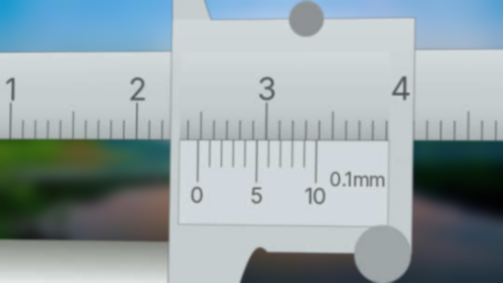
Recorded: 24.8 (mm)
